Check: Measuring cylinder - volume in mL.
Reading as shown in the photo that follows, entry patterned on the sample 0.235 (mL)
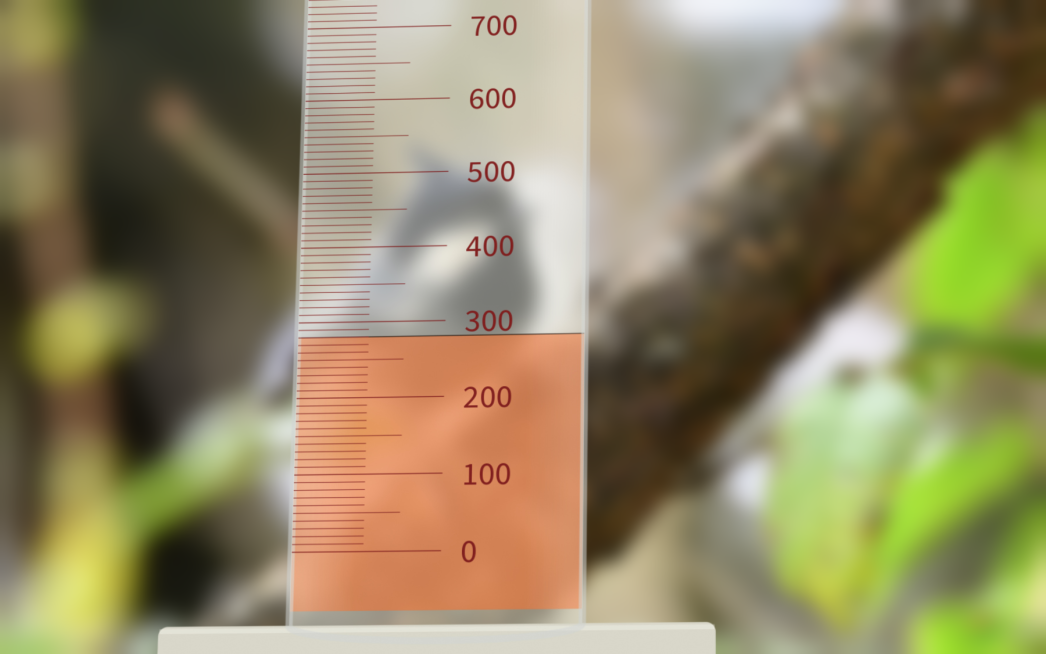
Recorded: 280 (mL)
